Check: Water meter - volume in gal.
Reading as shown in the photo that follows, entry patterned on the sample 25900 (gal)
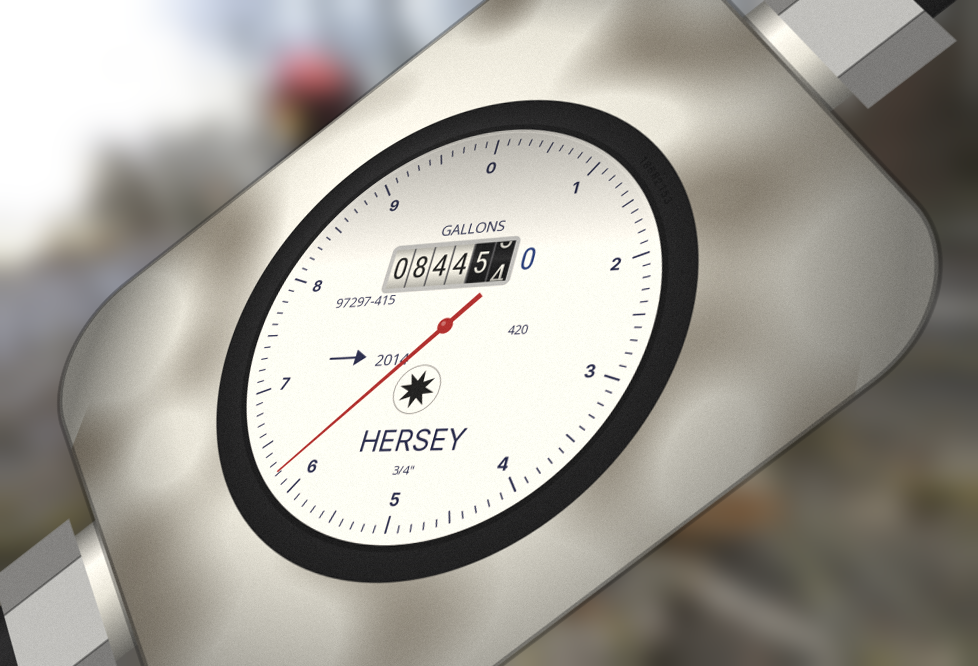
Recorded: 844536.2 (gal)
